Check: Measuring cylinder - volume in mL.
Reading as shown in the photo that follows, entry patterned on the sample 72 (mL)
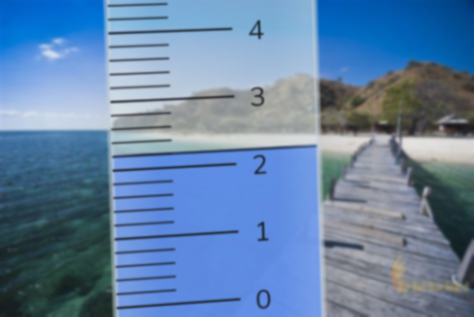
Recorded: 2.2 (mL)
